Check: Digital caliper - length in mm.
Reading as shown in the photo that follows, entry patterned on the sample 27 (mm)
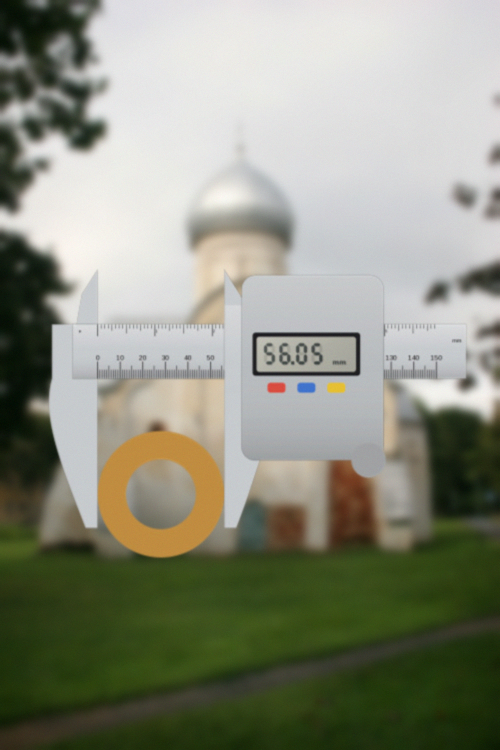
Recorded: 56.05 (mm)
